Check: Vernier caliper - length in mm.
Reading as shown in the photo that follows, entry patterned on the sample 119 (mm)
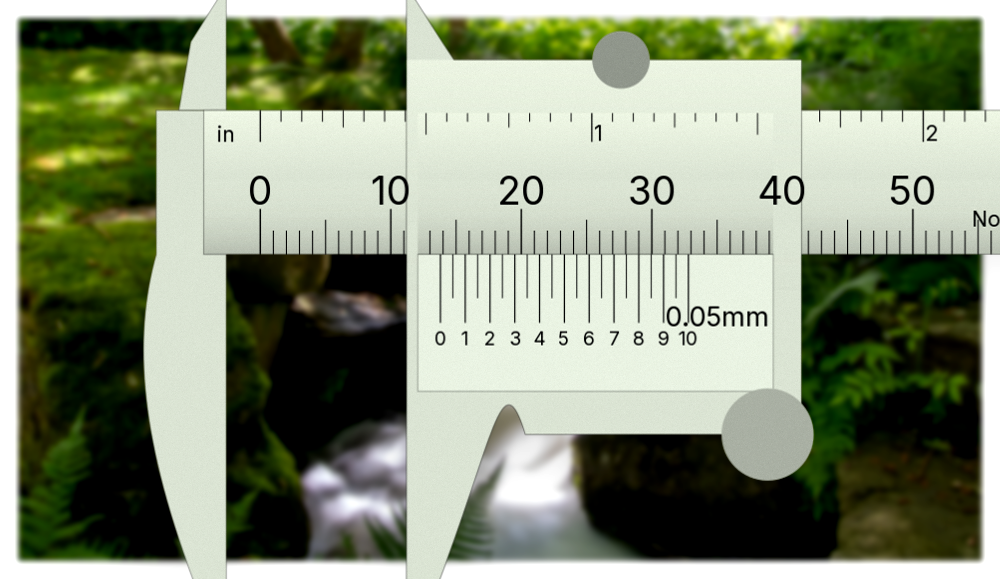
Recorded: 13.8 (mm)
